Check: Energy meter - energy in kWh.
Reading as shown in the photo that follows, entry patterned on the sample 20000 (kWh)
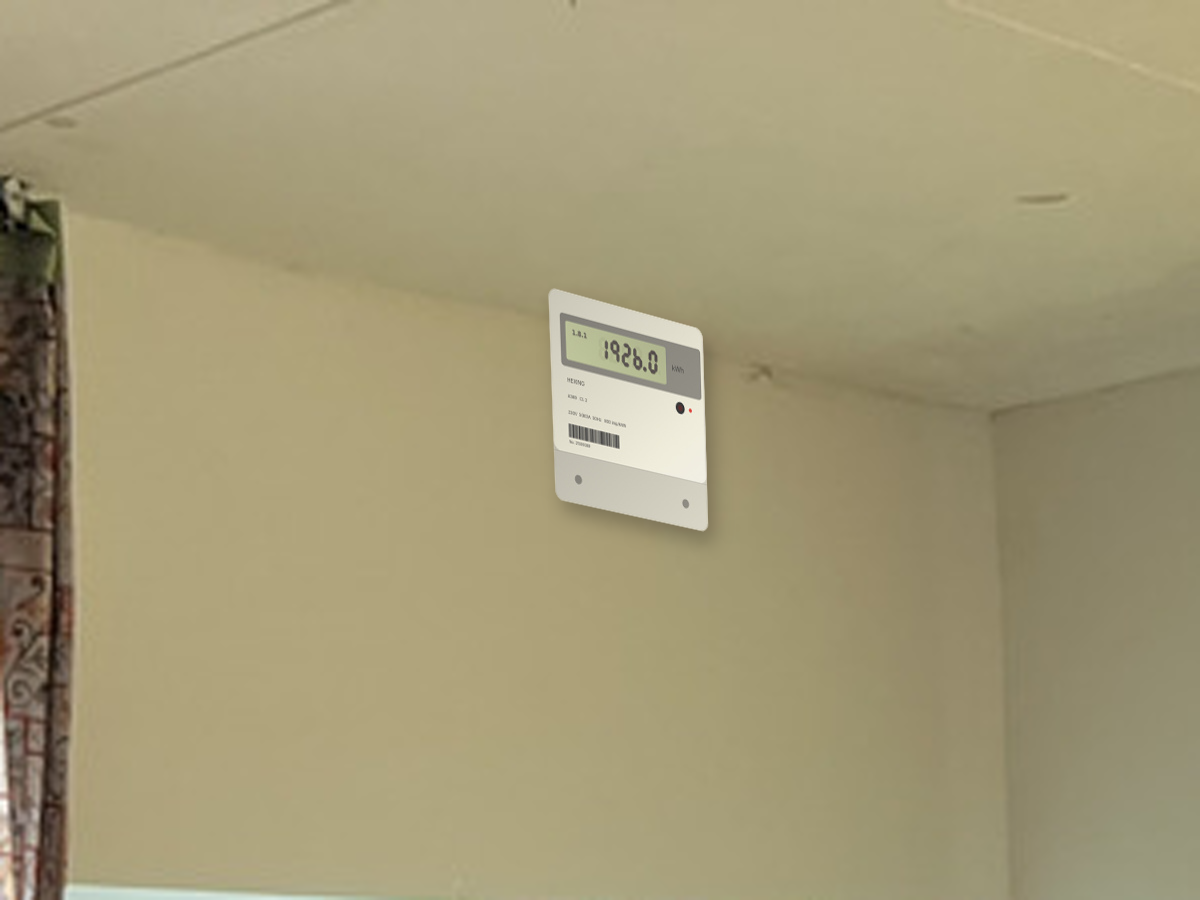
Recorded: 1926.0 (kWh)
